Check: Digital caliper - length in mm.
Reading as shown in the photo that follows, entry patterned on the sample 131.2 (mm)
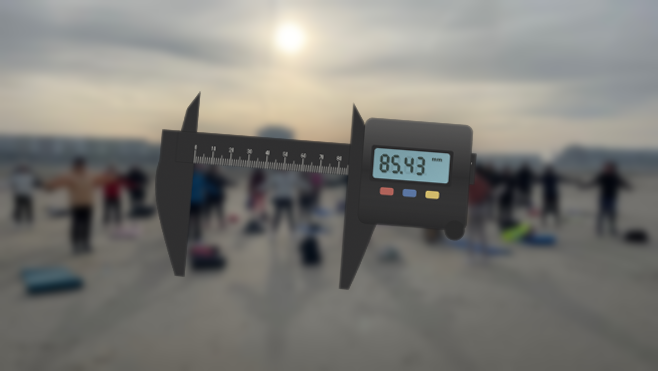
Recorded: 85.43 (mm)
